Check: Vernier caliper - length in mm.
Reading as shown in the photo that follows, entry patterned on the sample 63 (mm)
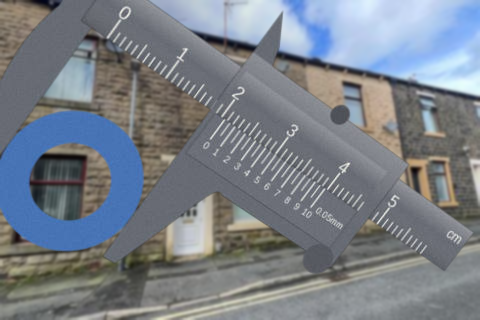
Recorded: 20.6 (mm)
